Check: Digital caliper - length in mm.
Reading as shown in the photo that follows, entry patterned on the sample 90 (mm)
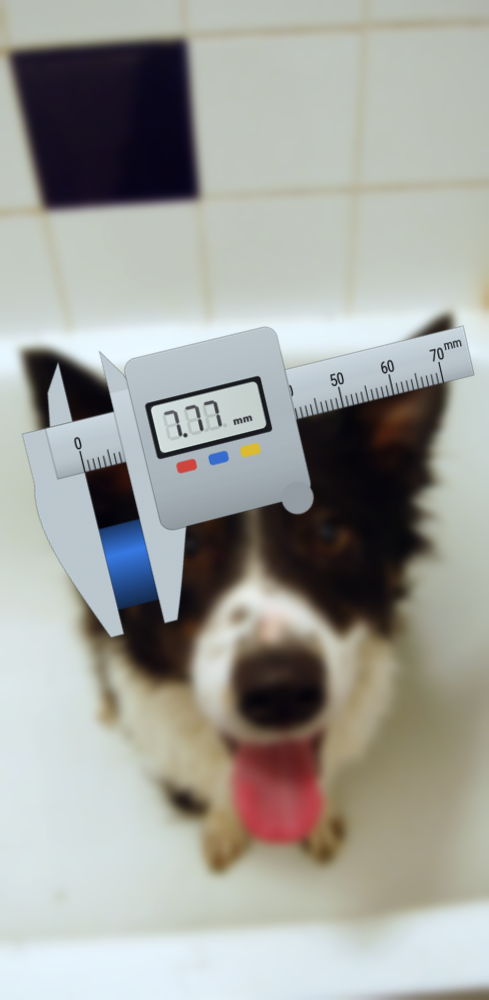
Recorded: 7.77 (mm)
